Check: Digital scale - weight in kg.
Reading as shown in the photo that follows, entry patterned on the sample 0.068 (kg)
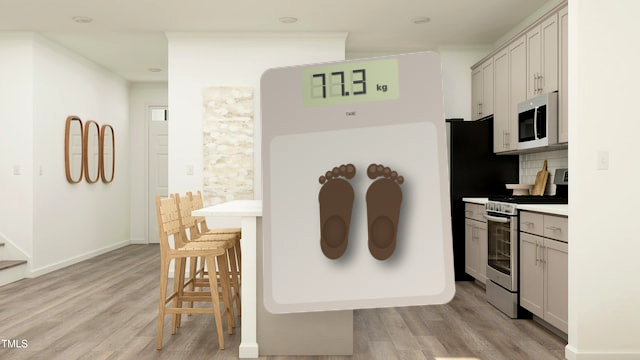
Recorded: 77.3 (kg)
